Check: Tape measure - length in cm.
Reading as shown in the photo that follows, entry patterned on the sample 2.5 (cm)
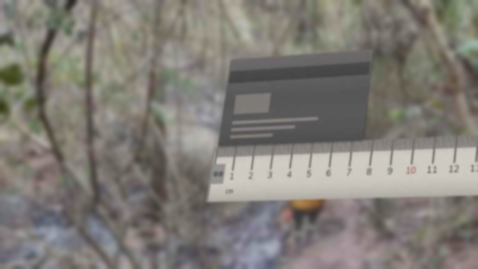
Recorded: 7.5 (cm)
